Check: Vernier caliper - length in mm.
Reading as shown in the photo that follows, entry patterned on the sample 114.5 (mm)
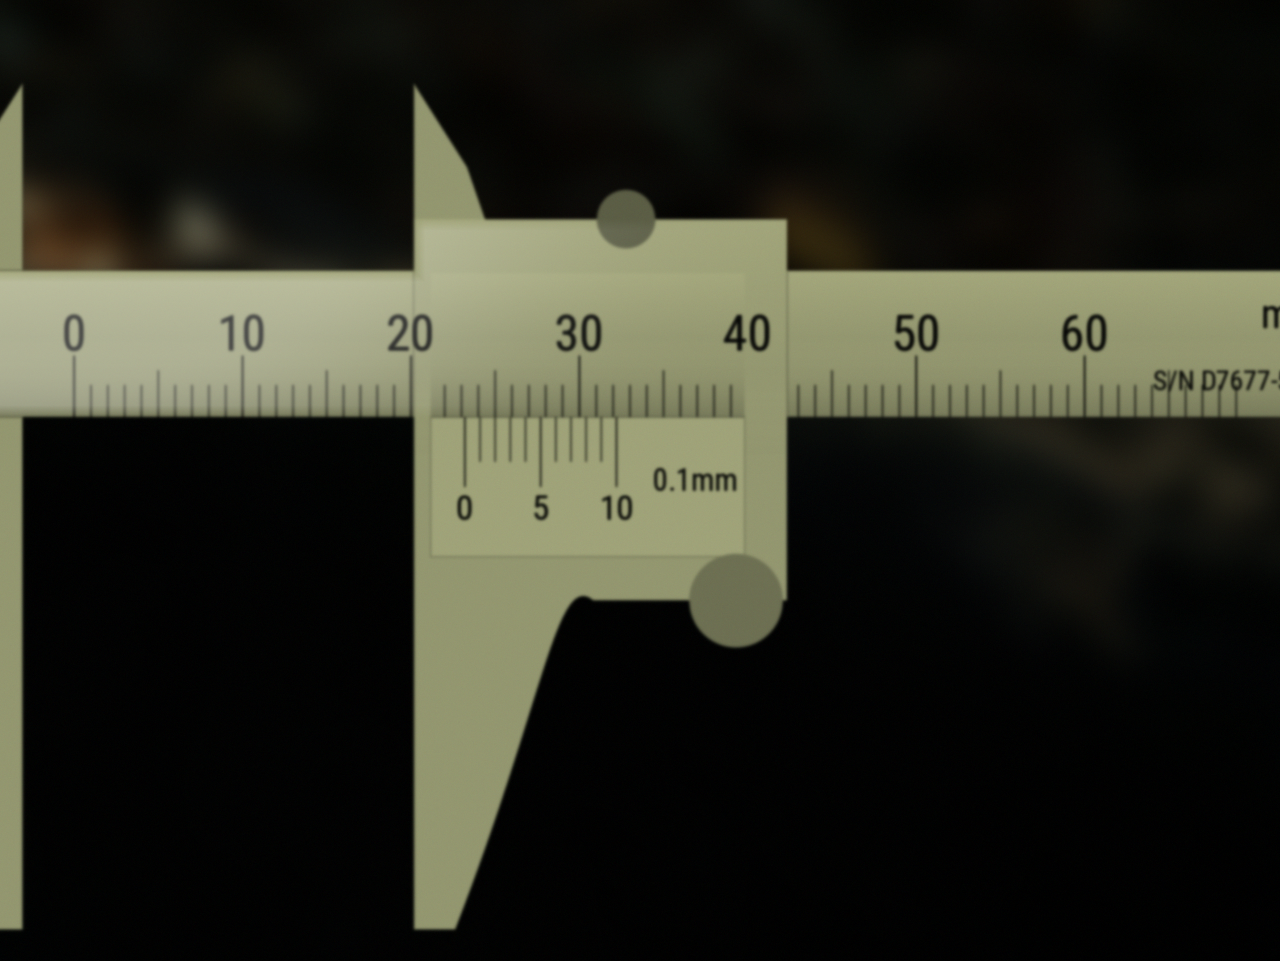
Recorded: 23.2 (mm)
